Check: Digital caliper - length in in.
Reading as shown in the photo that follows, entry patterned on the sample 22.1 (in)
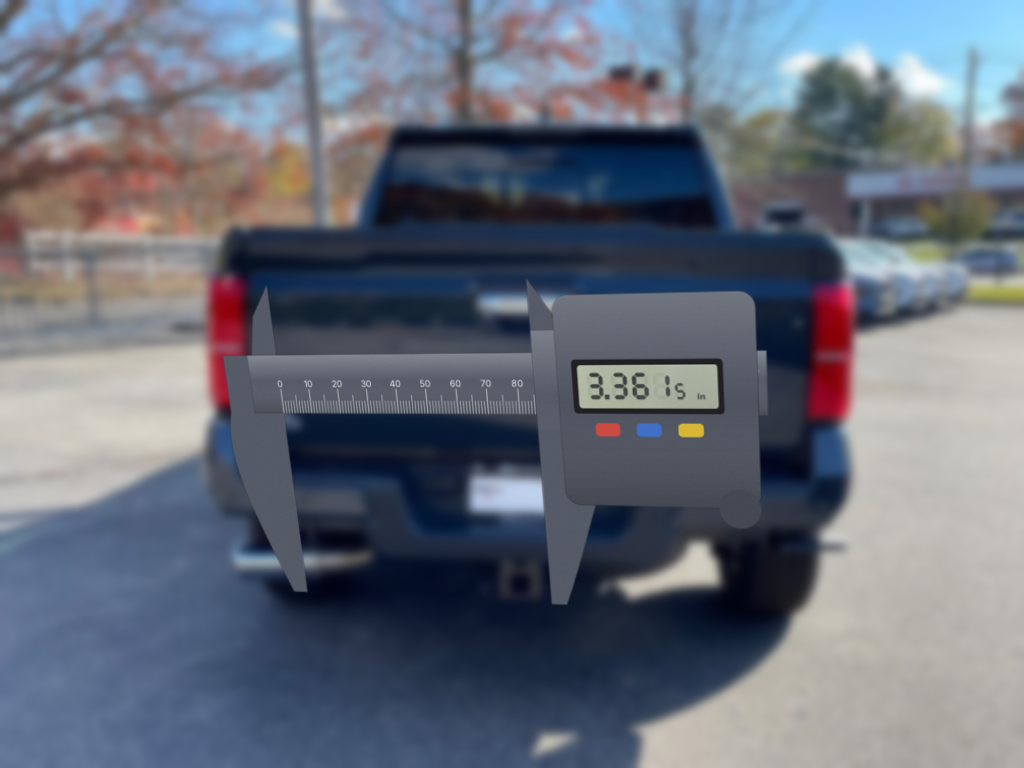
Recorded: 3.3615 (in)
